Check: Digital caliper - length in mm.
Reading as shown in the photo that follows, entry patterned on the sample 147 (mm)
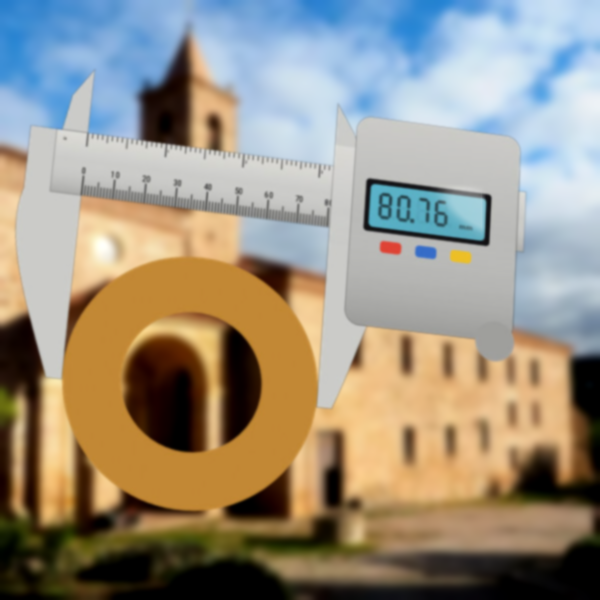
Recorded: 80.76 (mm)
